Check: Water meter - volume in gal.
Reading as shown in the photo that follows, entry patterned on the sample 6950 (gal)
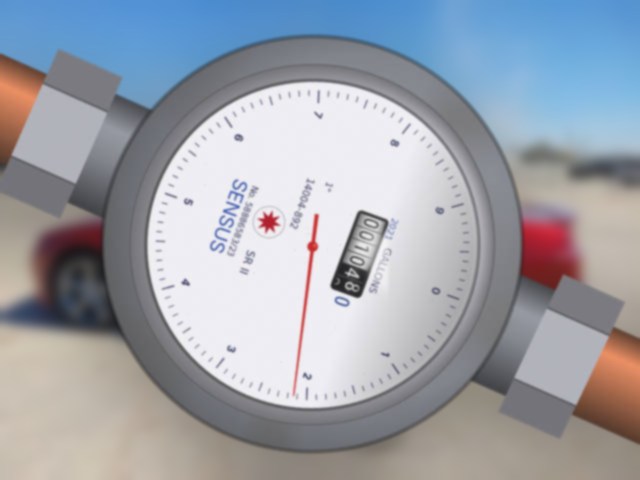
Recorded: 10482.1 (gal)
